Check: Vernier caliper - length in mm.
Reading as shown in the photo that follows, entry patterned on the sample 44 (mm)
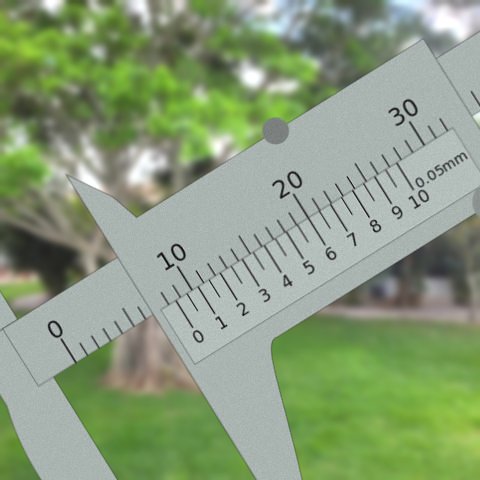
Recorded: 8.6 (mm)
